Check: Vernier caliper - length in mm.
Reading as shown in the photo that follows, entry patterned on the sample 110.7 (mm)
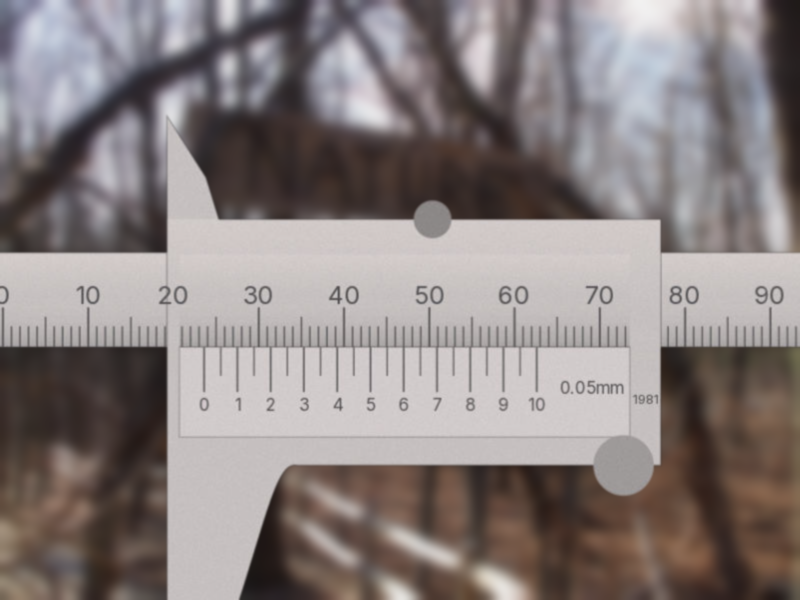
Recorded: 23.6 (mm)
